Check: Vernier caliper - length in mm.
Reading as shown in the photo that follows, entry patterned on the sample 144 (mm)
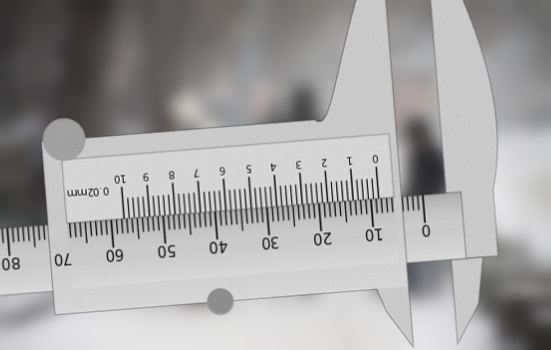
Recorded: 8.5 (mm)
